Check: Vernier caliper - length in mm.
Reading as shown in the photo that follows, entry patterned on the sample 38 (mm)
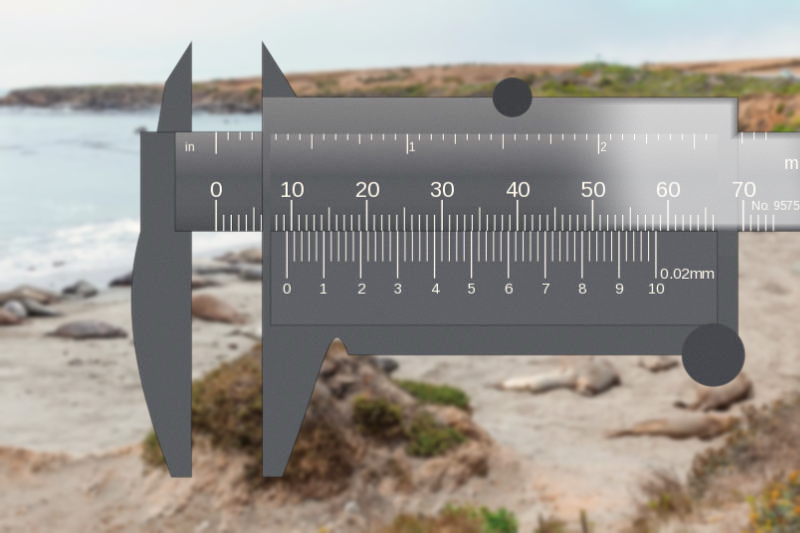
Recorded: 9.4 (mm)
